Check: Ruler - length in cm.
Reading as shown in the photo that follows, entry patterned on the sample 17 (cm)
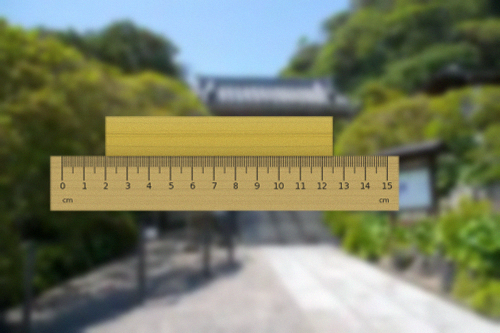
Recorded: 10.5 (cm)
